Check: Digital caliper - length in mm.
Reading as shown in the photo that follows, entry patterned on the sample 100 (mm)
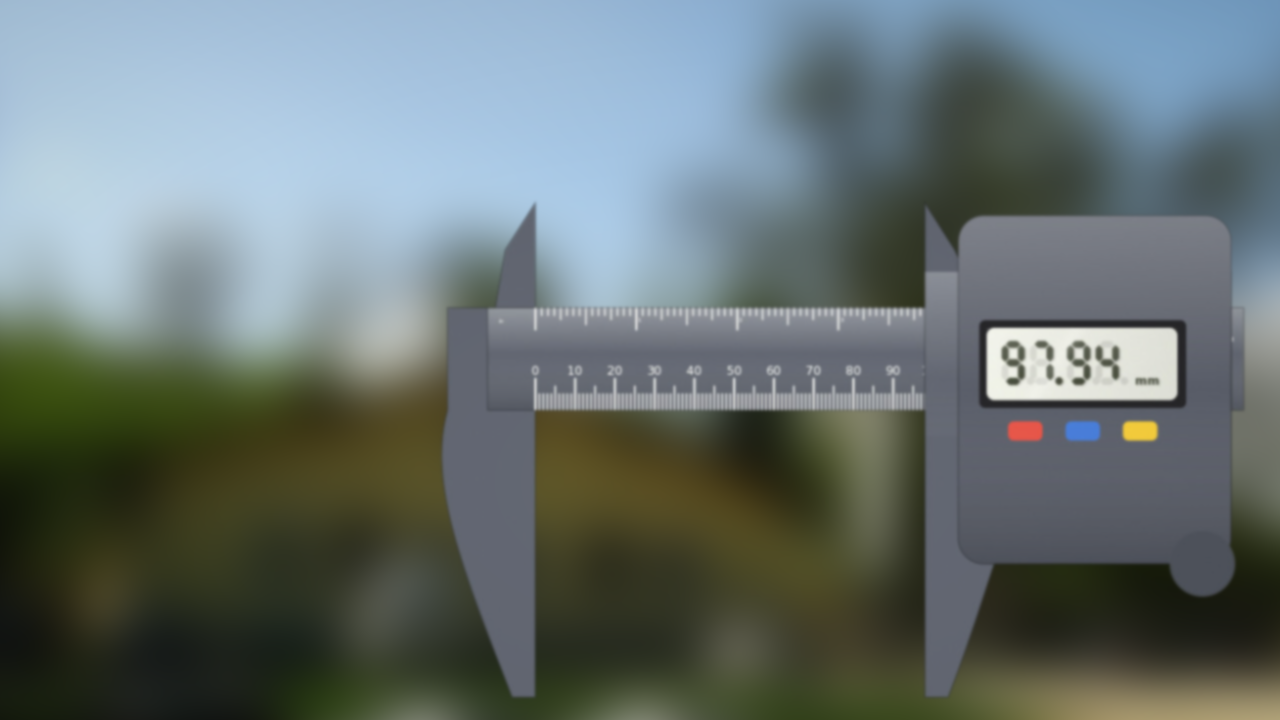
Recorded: 97.94 (mm)
